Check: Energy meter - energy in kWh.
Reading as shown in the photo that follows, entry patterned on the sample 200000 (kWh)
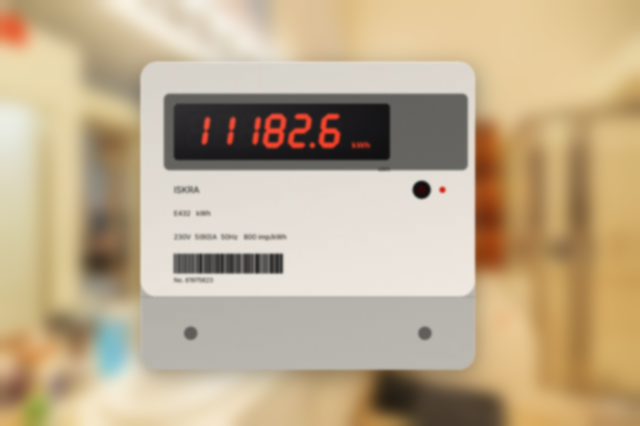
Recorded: 11182.6 (kWh)
